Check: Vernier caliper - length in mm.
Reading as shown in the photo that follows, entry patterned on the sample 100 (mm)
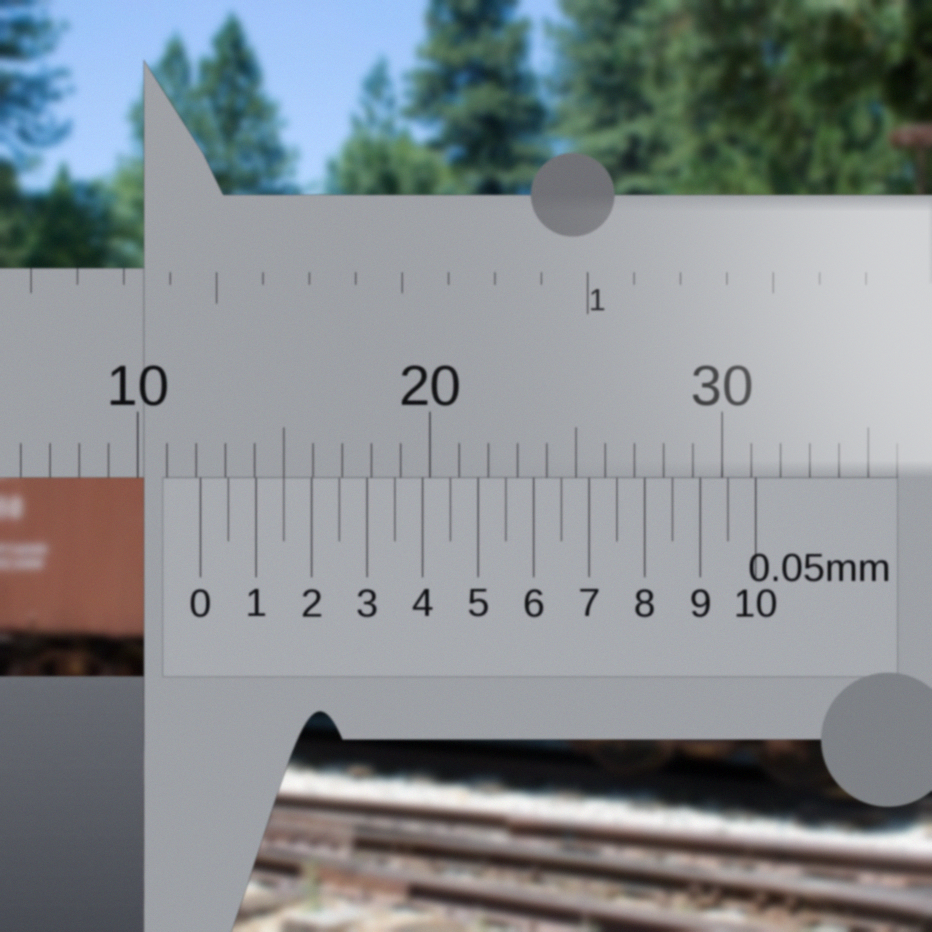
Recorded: 12.15 (mm)
